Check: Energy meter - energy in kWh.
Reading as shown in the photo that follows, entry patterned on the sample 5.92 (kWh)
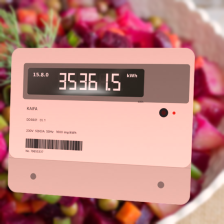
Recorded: 35361.5 (kWh)
